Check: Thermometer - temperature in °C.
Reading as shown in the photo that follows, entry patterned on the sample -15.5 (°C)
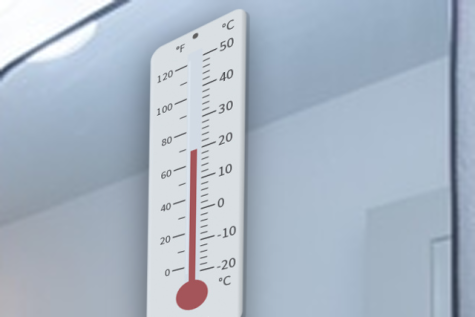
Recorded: 20 (°C)
